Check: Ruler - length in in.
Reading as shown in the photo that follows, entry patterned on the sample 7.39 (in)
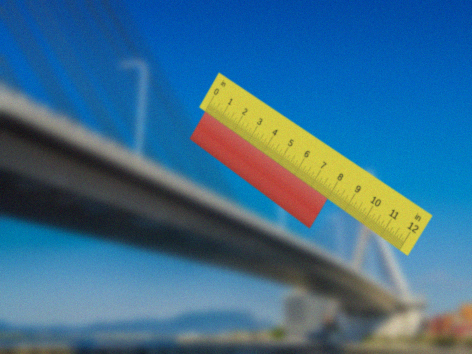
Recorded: 8 (in)
